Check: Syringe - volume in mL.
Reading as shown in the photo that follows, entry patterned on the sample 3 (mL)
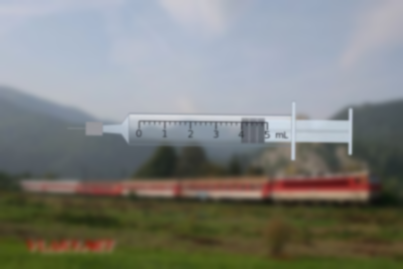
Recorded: 4 (mL)
